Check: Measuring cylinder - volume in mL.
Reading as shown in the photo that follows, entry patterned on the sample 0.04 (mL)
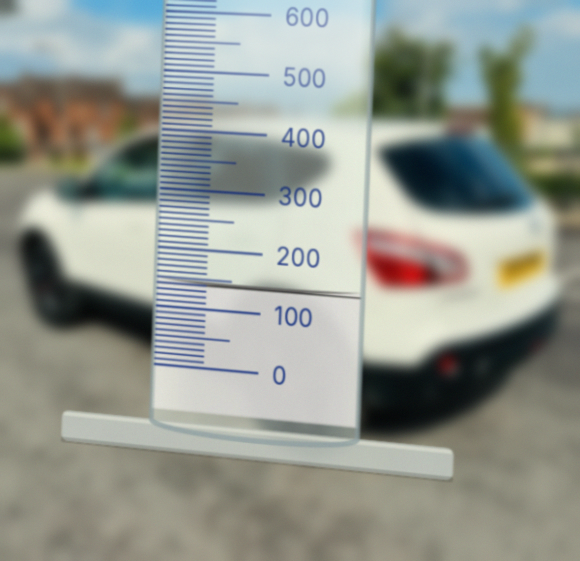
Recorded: 140 (mL)
